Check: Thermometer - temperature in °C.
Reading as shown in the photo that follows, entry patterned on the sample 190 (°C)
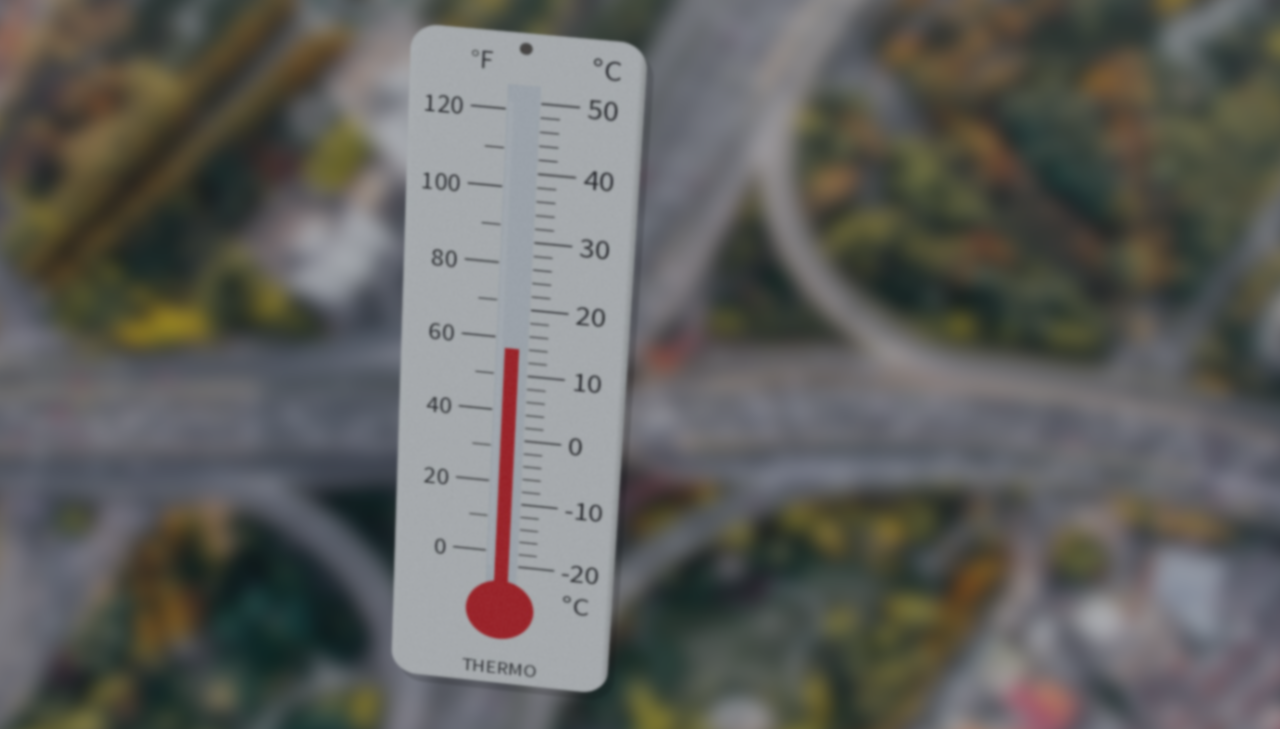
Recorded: 14 (°C)
